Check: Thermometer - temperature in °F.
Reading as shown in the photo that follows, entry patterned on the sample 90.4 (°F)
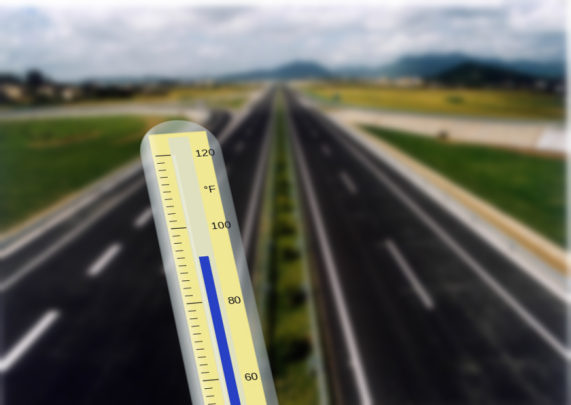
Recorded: 92 (°F)
